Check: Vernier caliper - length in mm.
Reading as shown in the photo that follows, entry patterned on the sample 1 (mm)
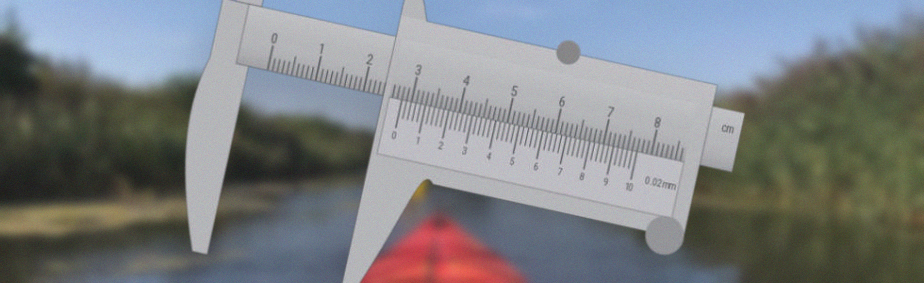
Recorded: 28.0 (mm)
